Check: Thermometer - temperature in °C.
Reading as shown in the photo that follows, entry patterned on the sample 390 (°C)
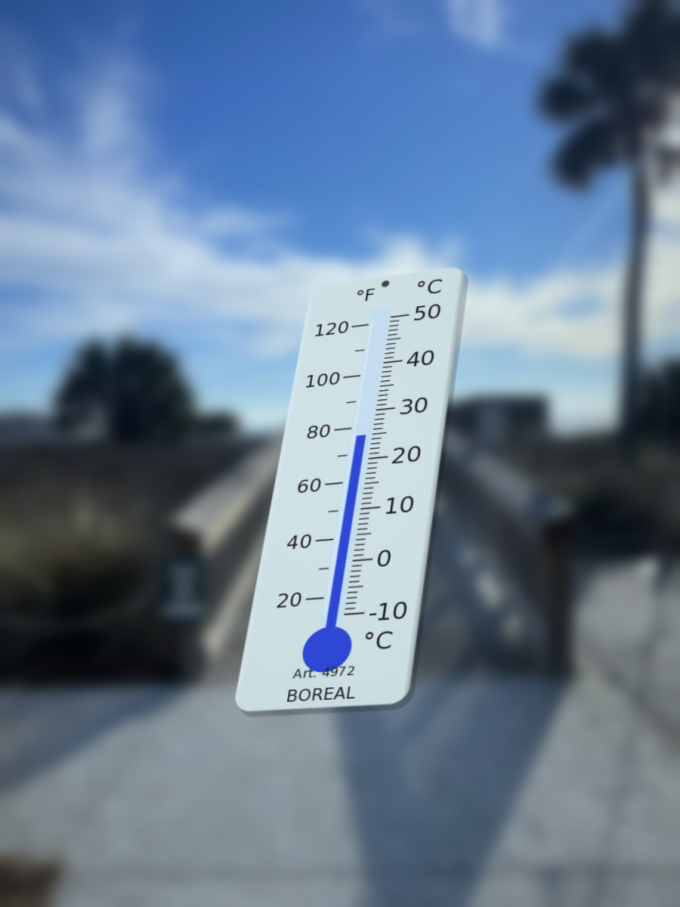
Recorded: 25 (°C)
